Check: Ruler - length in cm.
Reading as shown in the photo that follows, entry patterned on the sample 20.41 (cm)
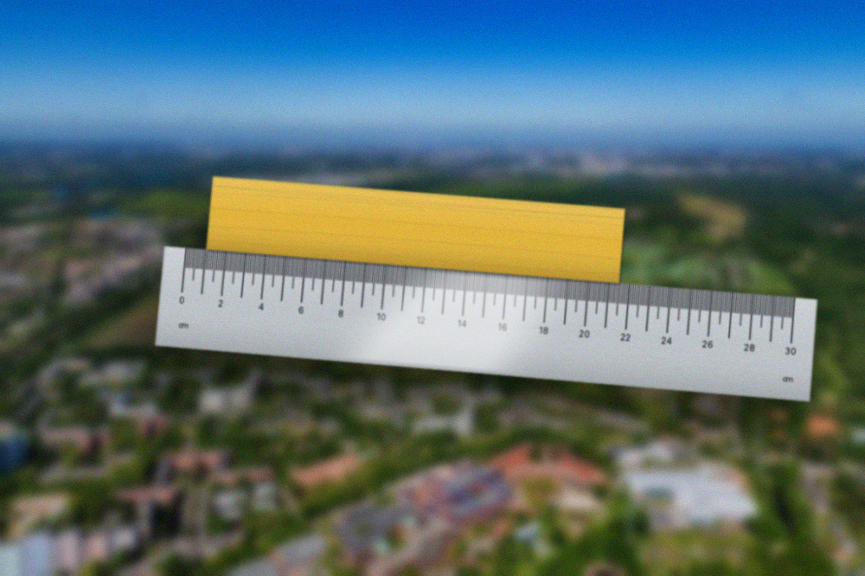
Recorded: 20.5 (cm)
